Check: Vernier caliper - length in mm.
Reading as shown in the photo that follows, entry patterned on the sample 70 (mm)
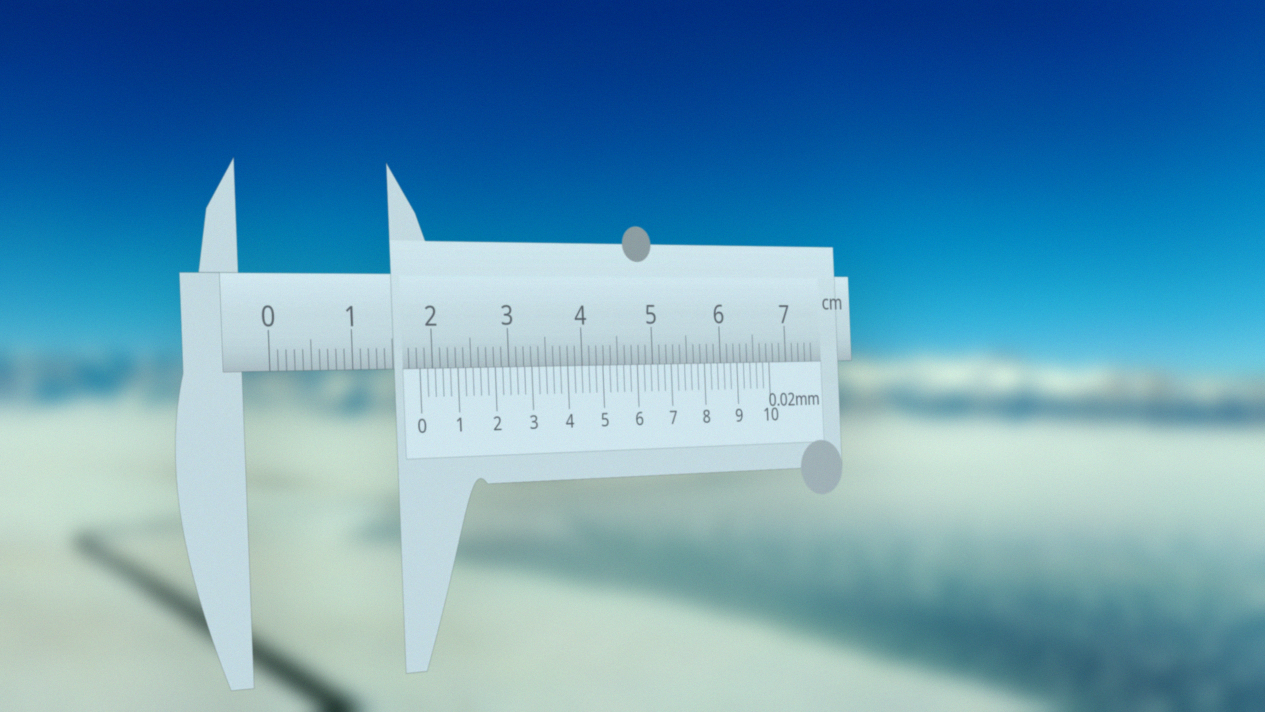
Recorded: 18.4 (mm)
